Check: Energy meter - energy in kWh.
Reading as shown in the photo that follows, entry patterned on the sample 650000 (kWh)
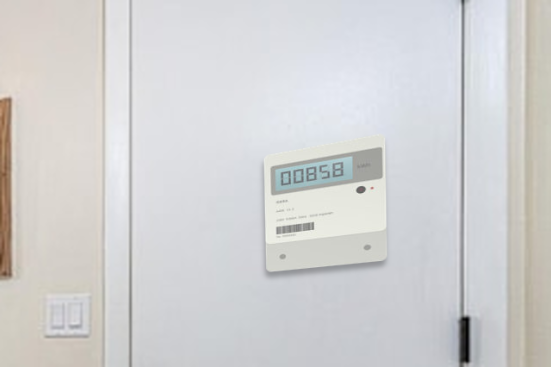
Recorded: 858 (kWh)
